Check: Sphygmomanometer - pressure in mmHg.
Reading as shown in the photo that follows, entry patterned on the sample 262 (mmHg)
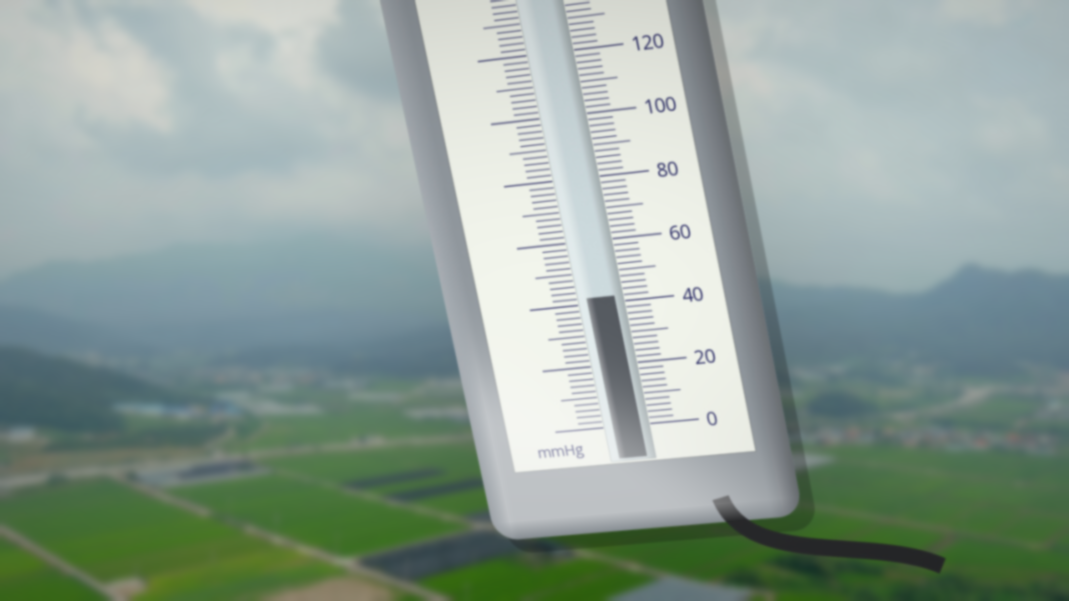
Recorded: 42 (mmHg)
